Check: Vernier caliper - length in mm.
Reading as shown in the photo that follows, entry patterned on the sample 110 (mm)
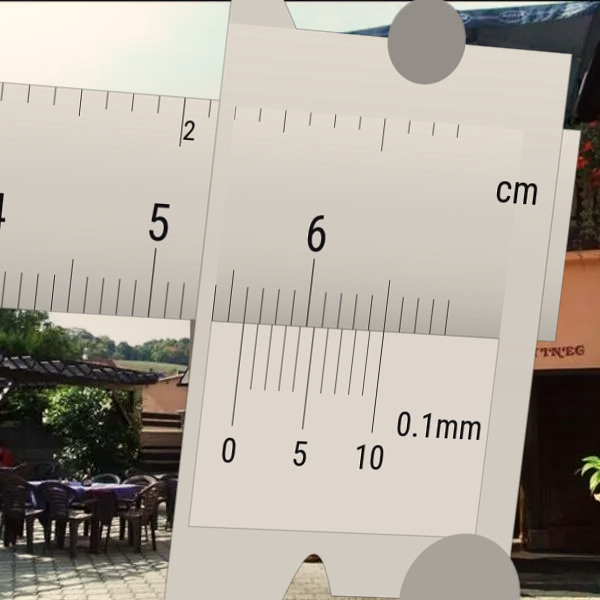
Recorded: 56.0 (mm)
